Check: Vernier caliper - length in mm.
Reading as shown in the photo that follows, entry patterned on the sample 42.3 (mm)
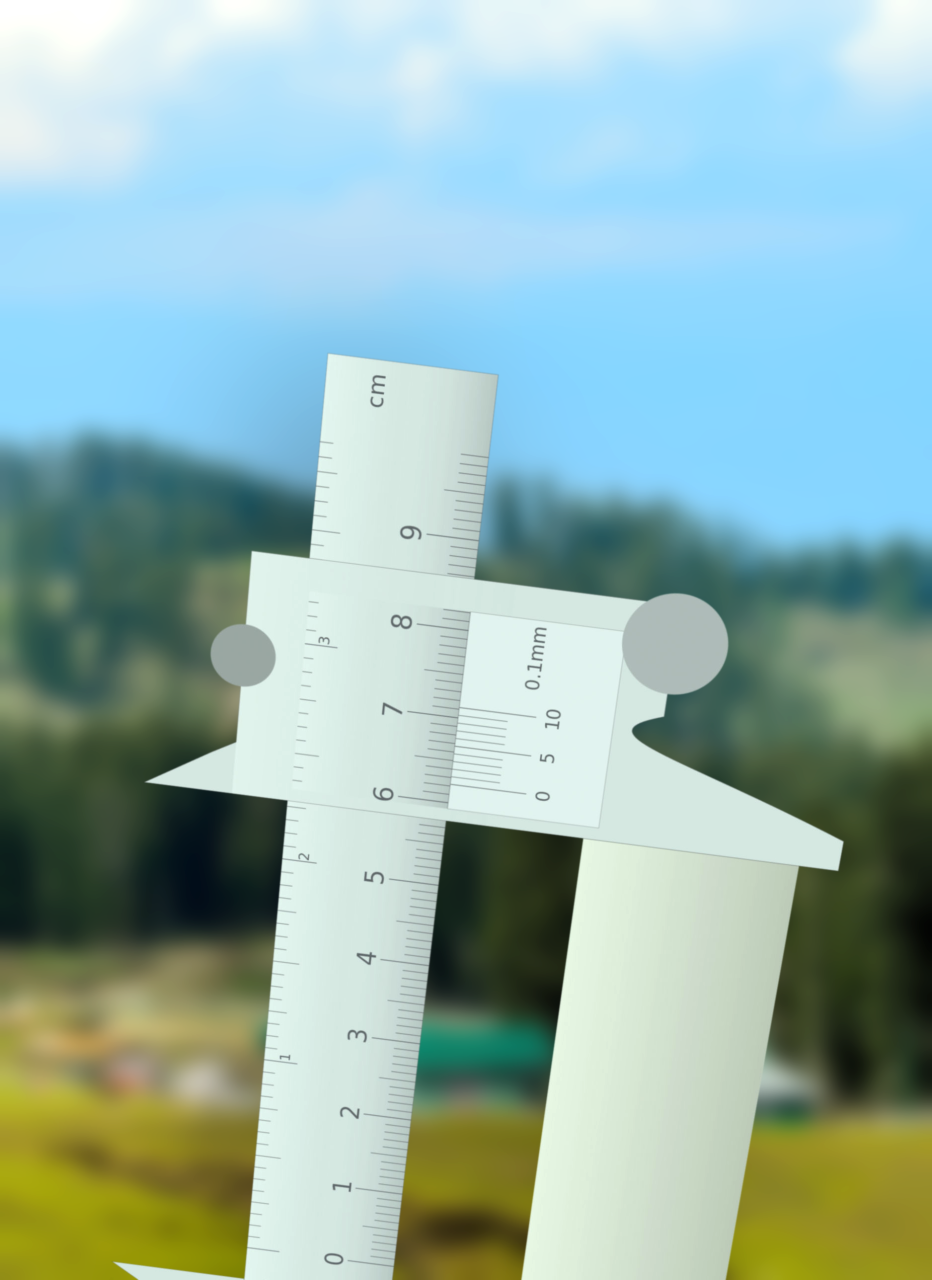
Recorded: 62.2 (mm)
